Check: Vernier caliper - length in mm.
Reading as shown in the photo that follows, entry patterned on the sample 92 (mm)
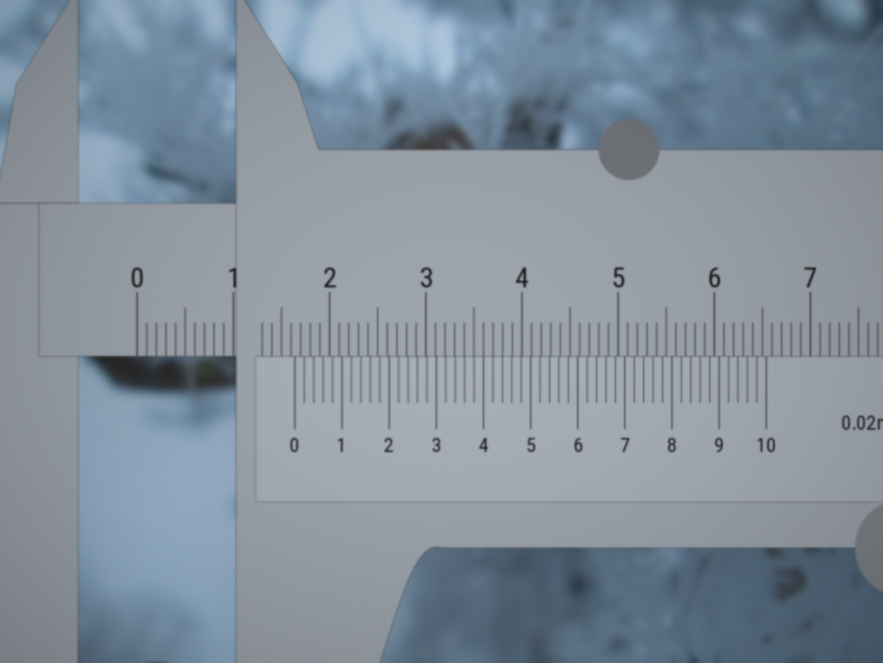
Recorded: 16.4 (mm)
